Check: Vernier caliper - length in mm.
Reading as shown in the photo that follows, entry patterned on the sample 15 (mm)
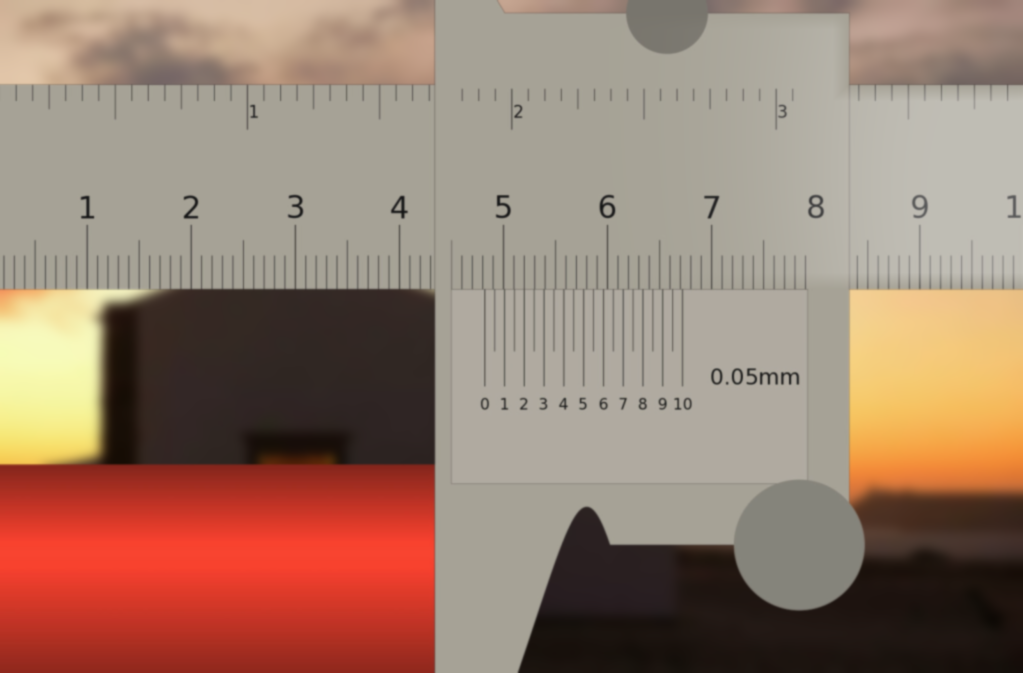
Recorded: 48.2 (mm)
